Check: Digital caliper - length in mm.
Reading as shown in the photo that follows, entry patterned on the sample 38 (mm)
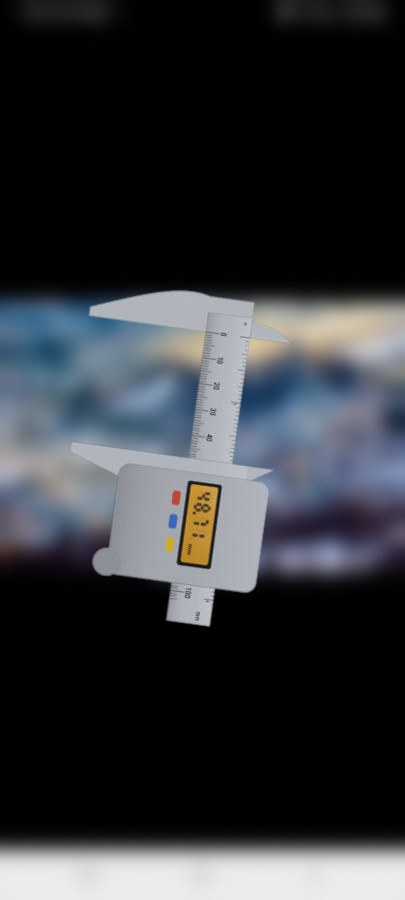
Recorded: 48.71 (mm)
